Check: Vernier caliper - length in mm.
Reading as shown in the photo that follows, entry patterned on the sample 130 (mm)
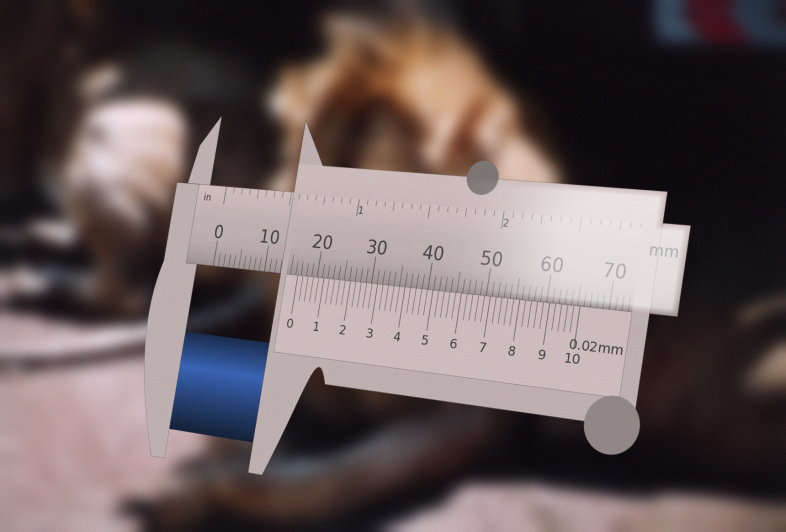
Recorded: 16.4 (mm)
